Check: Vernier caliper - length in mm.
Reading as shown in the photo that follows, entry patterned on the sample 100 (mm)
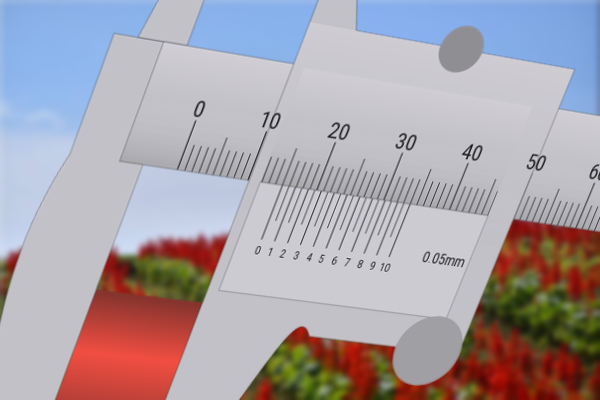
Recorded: 15.0 (mm)
